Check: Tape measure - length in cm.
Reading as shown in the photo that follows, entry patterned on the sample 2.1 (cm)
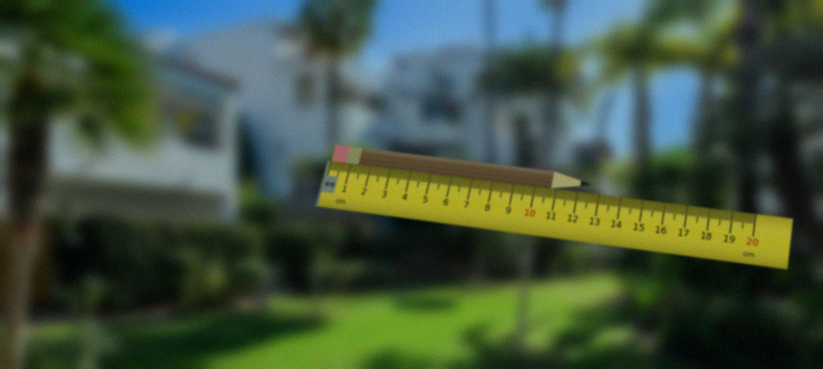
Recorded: 12.5 (cm)
